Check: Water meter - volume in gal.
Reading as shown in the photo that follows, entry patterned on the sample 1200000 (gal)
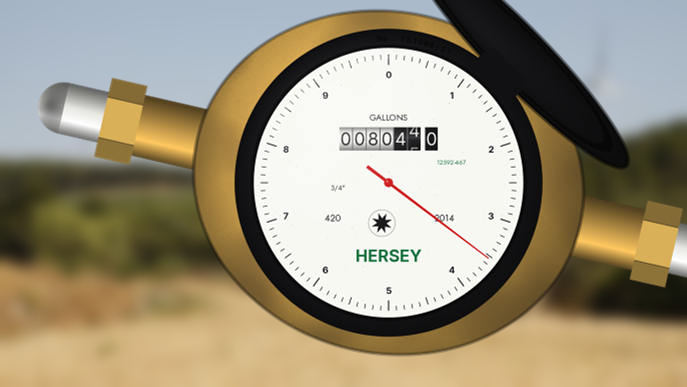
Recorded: 80443.5 (gal)
